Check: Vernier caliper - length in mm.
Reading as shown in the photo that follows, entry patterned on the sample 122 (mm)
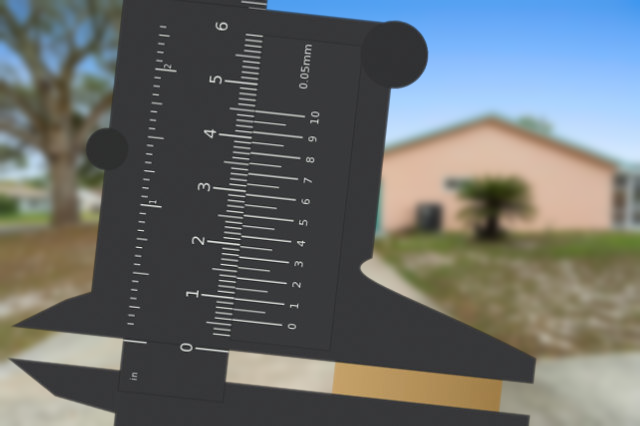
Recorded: 6.0 (mm)
